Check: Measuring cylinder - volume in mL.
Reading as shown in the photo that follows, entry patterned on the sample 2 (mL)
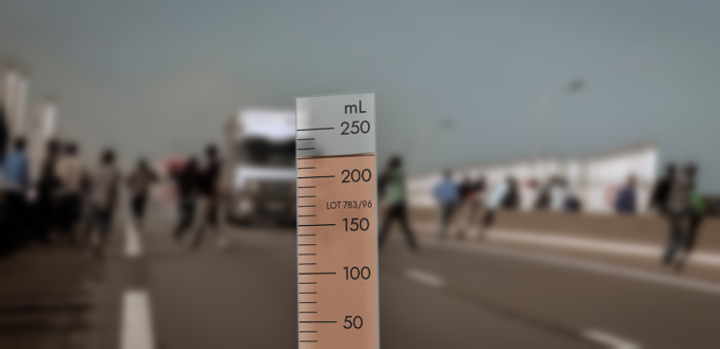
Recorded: 220 (mL)
